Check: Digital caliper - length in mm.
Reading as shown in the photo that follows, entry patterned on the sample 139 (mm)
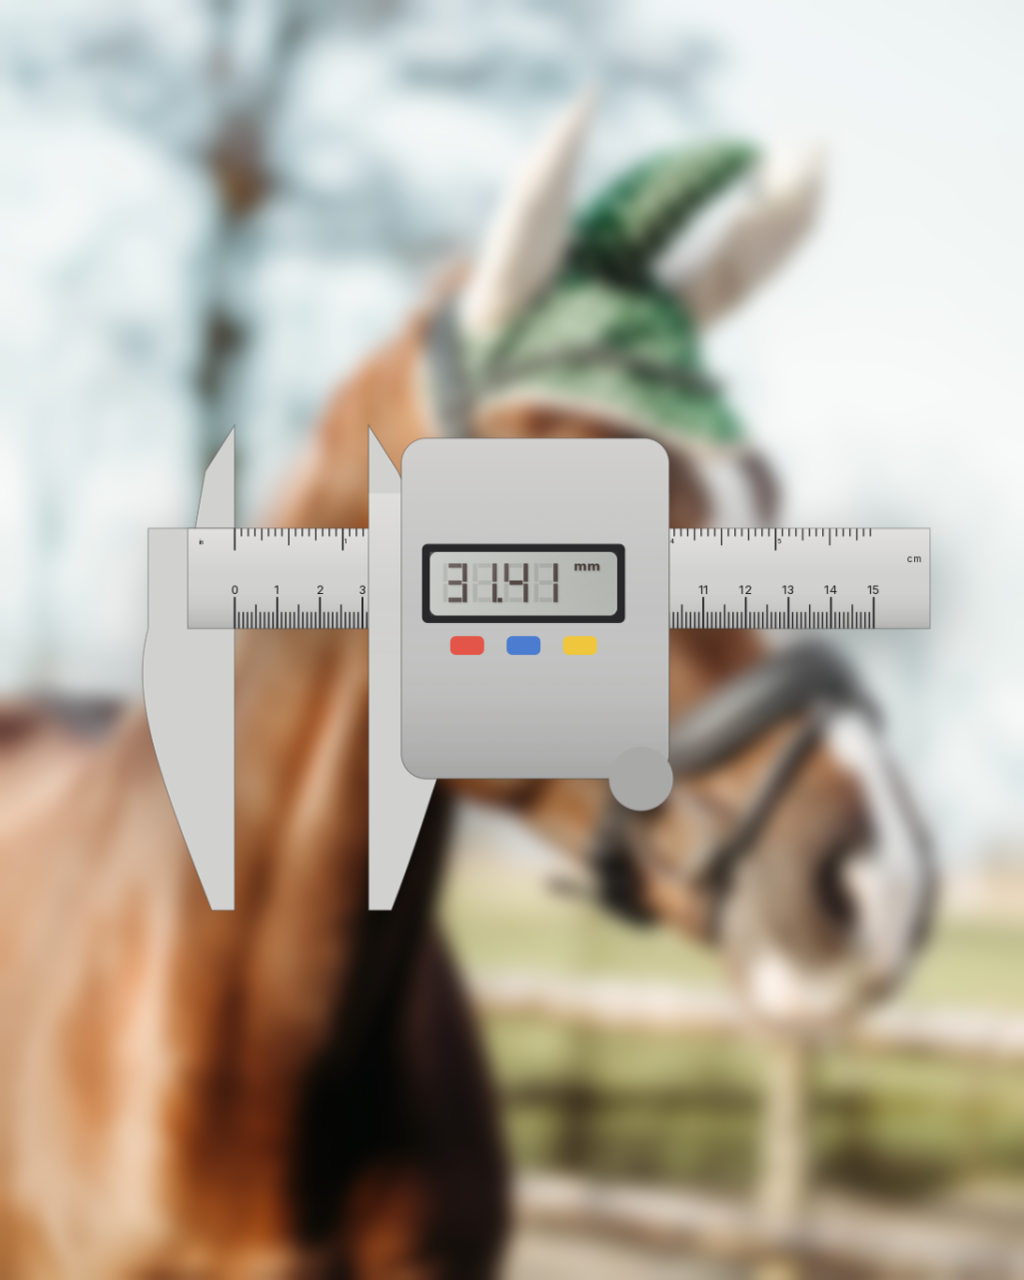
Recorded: 31.41 (mm)
